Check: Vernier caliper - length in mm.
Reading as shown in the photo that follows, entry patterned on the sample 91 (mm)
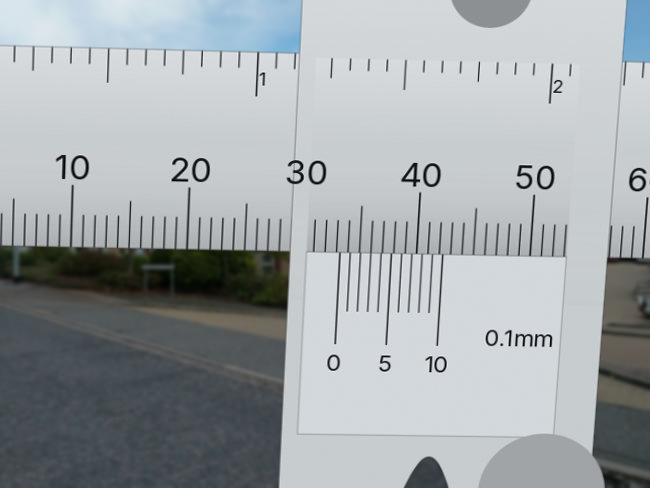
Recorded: 33.3 (mm)
